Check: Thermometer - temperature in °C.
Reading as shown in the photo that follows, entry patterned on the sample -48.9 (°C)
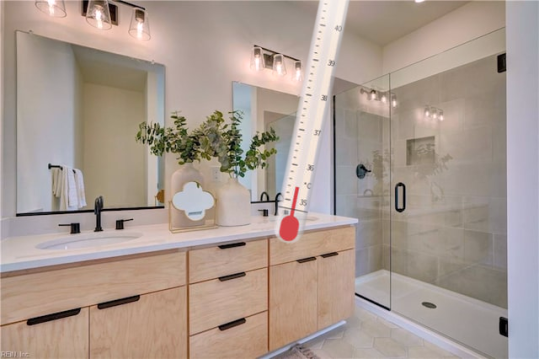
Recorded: 35.4 (°C)
